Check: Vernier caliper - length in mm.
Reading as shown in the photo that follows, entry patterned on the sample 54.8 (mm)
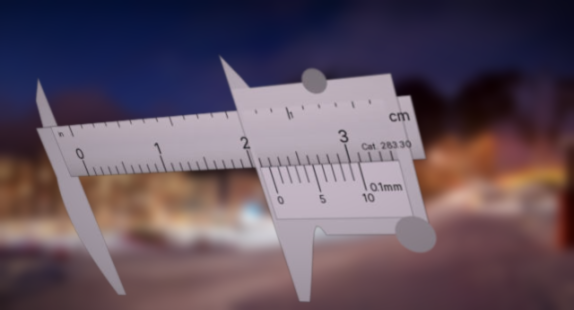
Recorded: 21.8 (mm)
